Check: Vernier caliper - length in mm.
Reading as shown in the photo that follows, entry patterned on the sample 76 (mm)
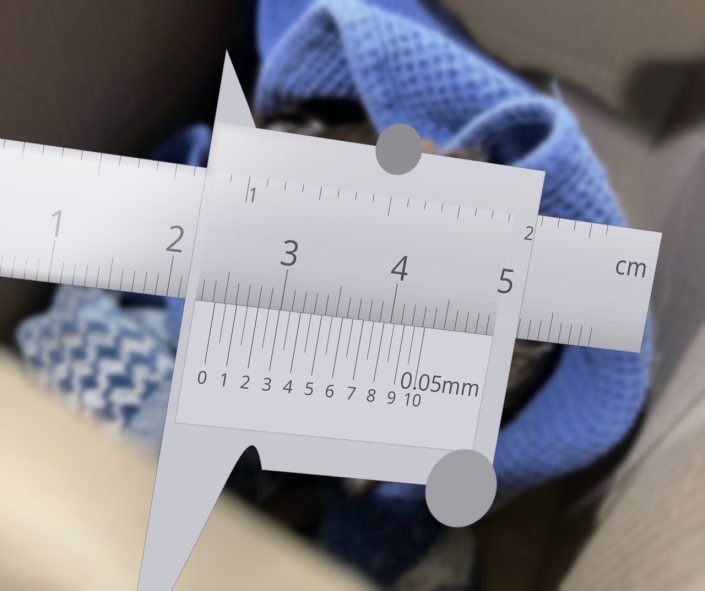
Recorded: 24.2 (mm)
